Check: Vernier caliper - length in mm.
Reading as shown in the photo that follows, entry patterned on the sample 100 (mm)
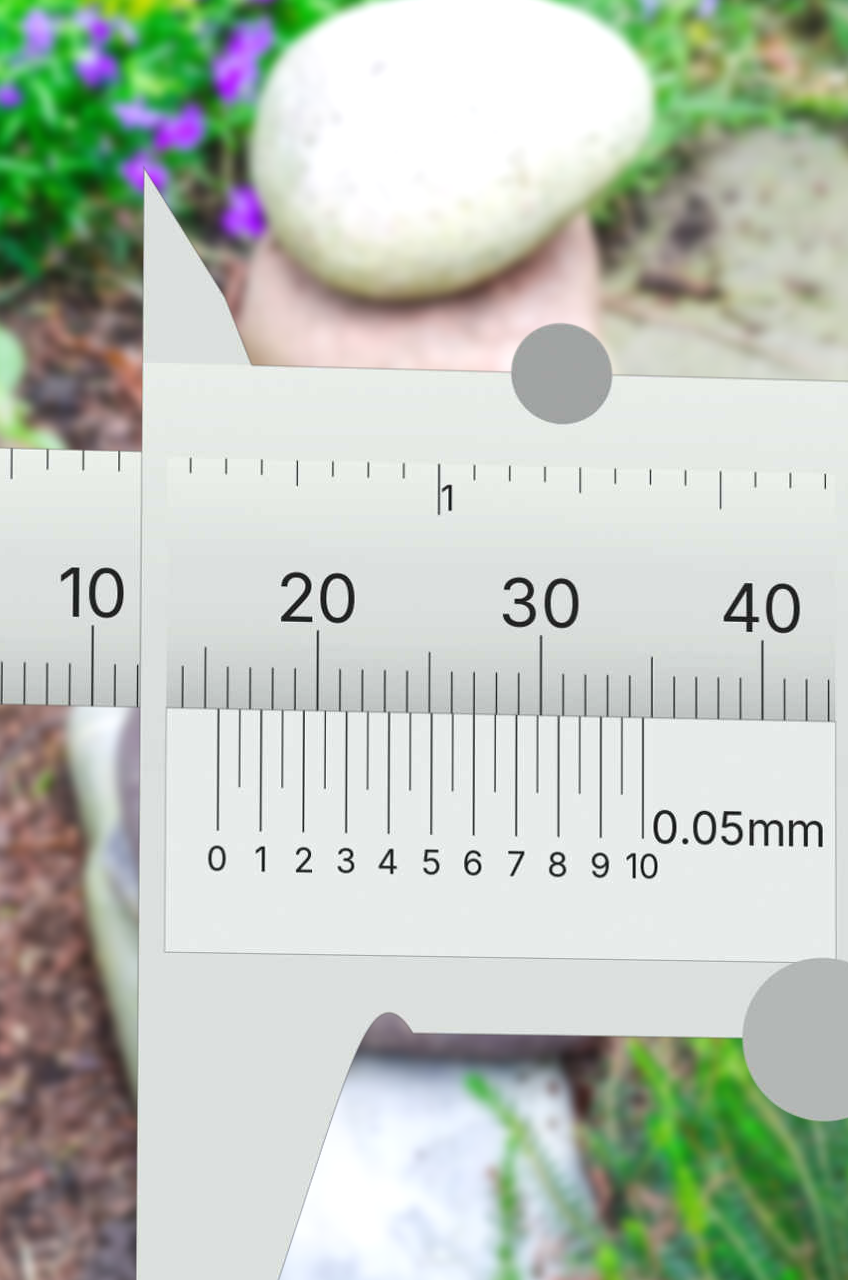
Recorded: 15.6 (mm)
